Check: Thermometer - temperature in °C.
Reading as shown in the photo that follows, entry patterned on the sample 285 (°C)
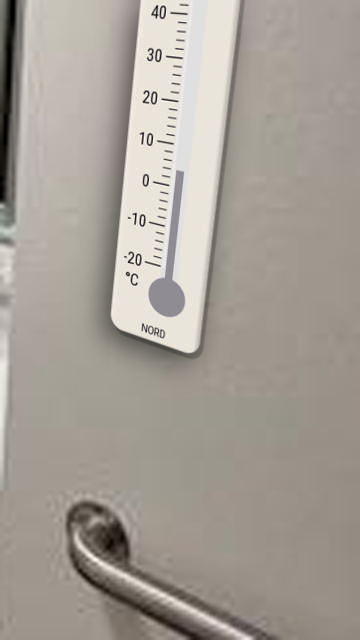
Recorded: 4 (°C)
